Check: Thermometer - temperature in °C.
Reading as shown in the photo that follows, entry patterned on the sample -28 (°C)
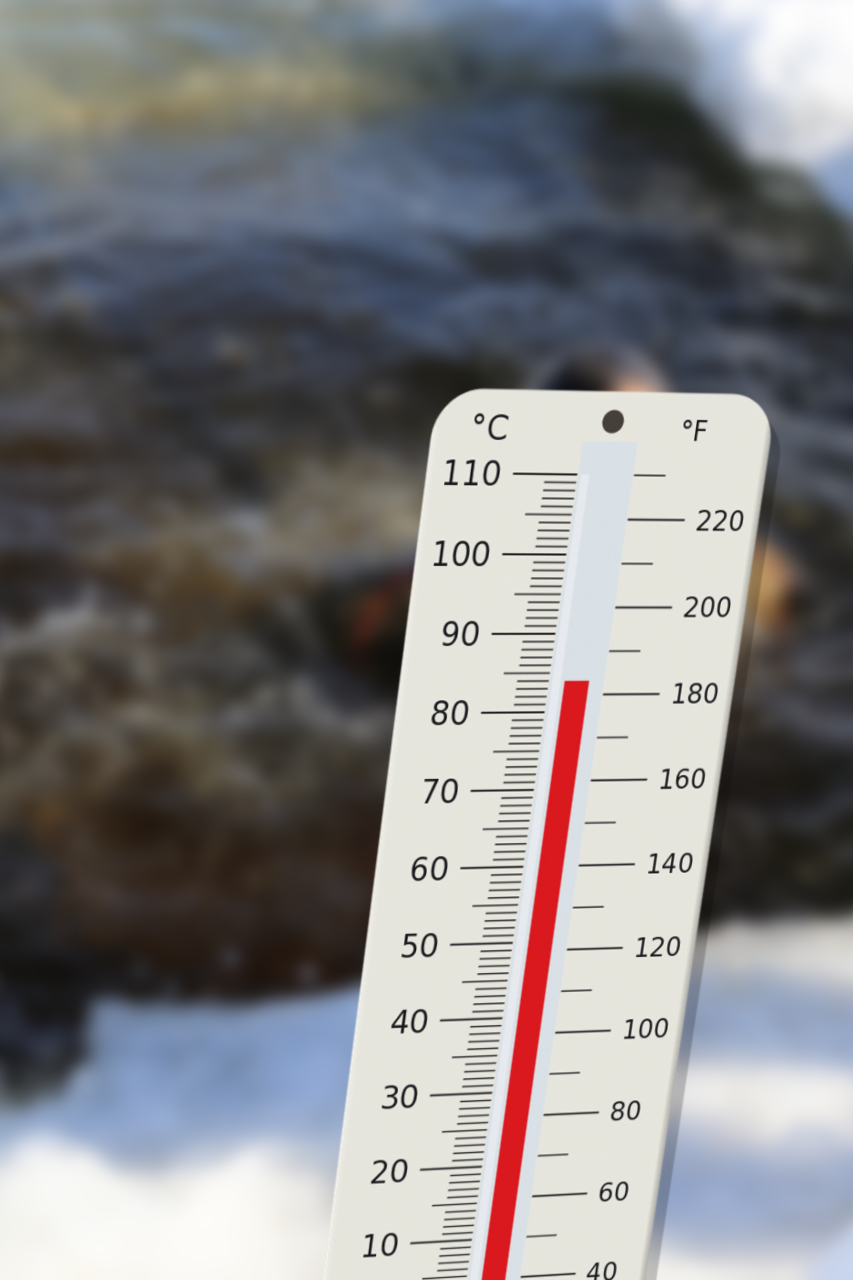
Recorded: 84 (°C)
